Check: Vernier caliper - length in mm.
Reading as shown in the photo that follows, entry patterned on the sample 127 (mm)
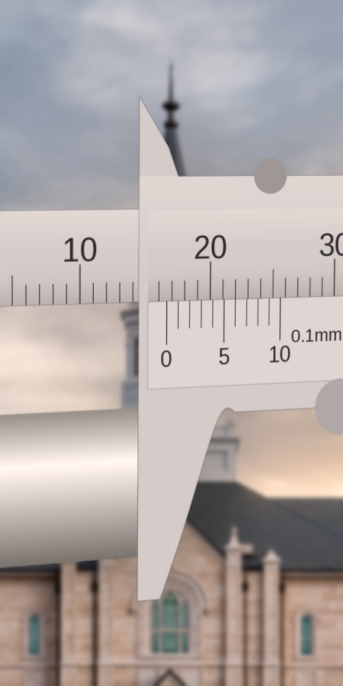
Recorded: 16.6 (mm)
